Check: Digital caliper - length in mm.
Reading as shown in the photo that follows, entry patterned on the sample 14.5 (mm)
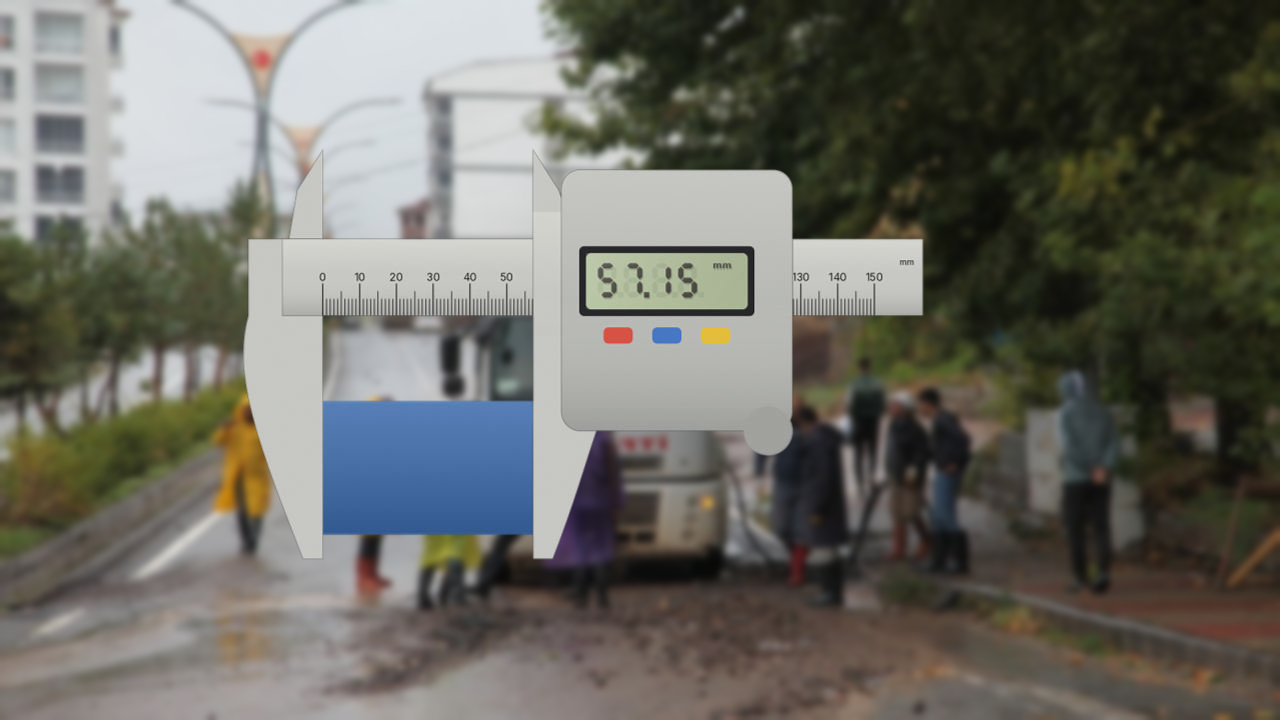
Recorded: 57.15 (mm)
